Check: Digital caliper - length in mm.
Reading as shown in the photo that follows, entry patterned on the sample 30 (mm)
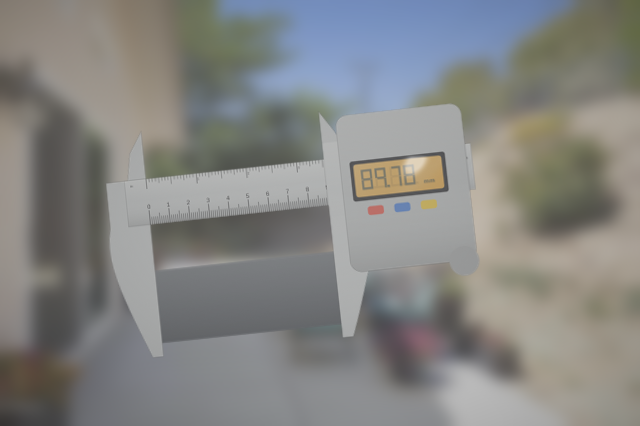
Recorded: 89.78 (mm)
